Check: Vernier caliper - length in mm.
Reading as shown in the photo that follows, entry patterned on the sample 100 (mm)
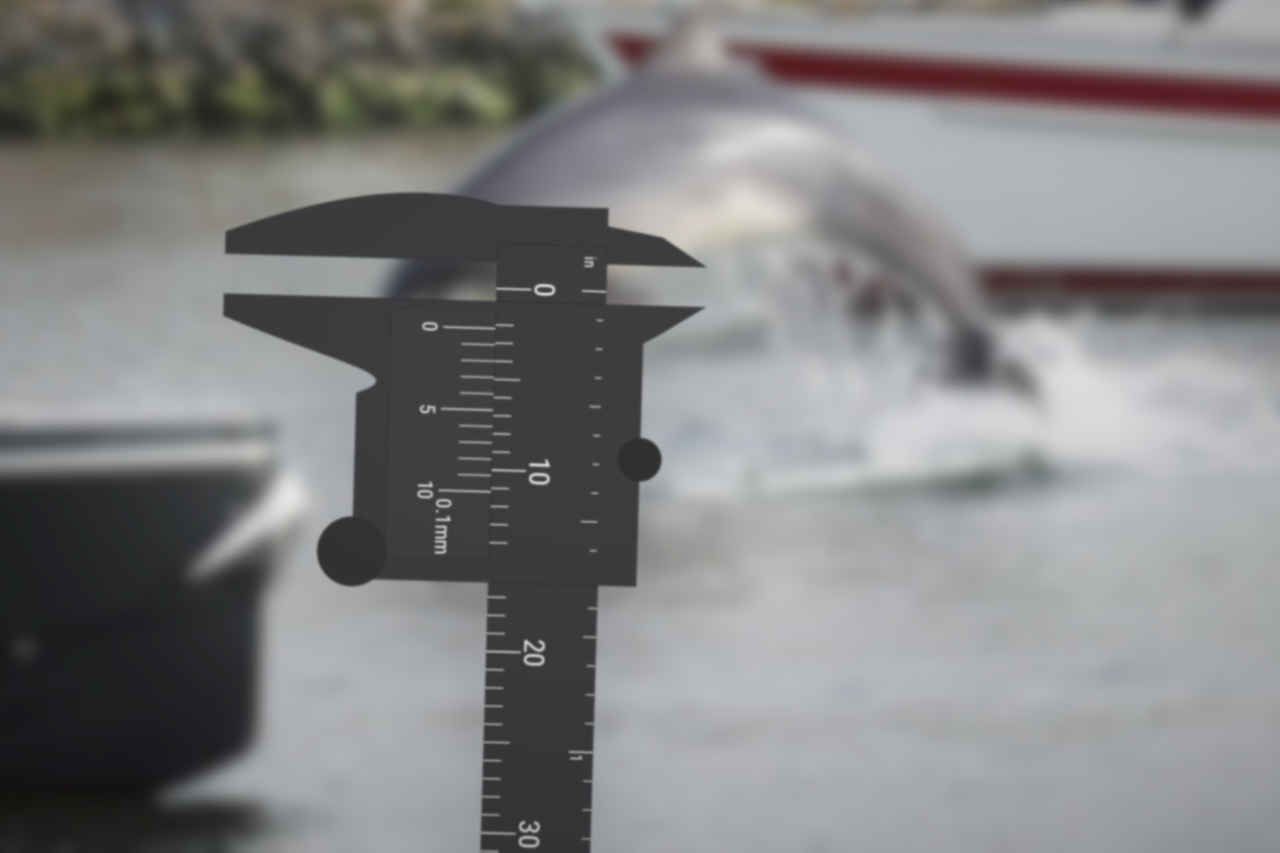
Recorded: 2.2 (mm)
